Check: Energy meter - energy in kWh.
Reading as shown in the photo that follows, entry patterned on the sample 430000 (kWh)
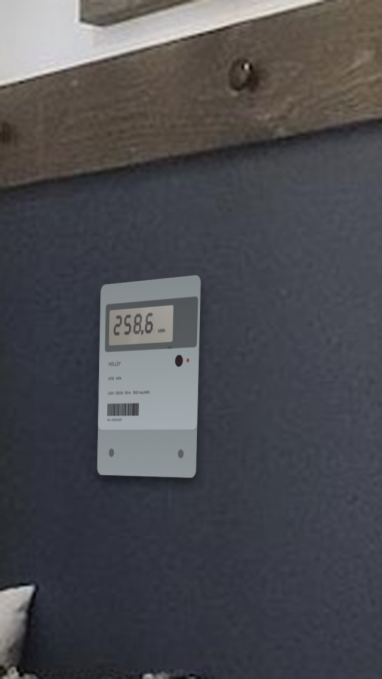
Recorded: 258.6 (kWh)
